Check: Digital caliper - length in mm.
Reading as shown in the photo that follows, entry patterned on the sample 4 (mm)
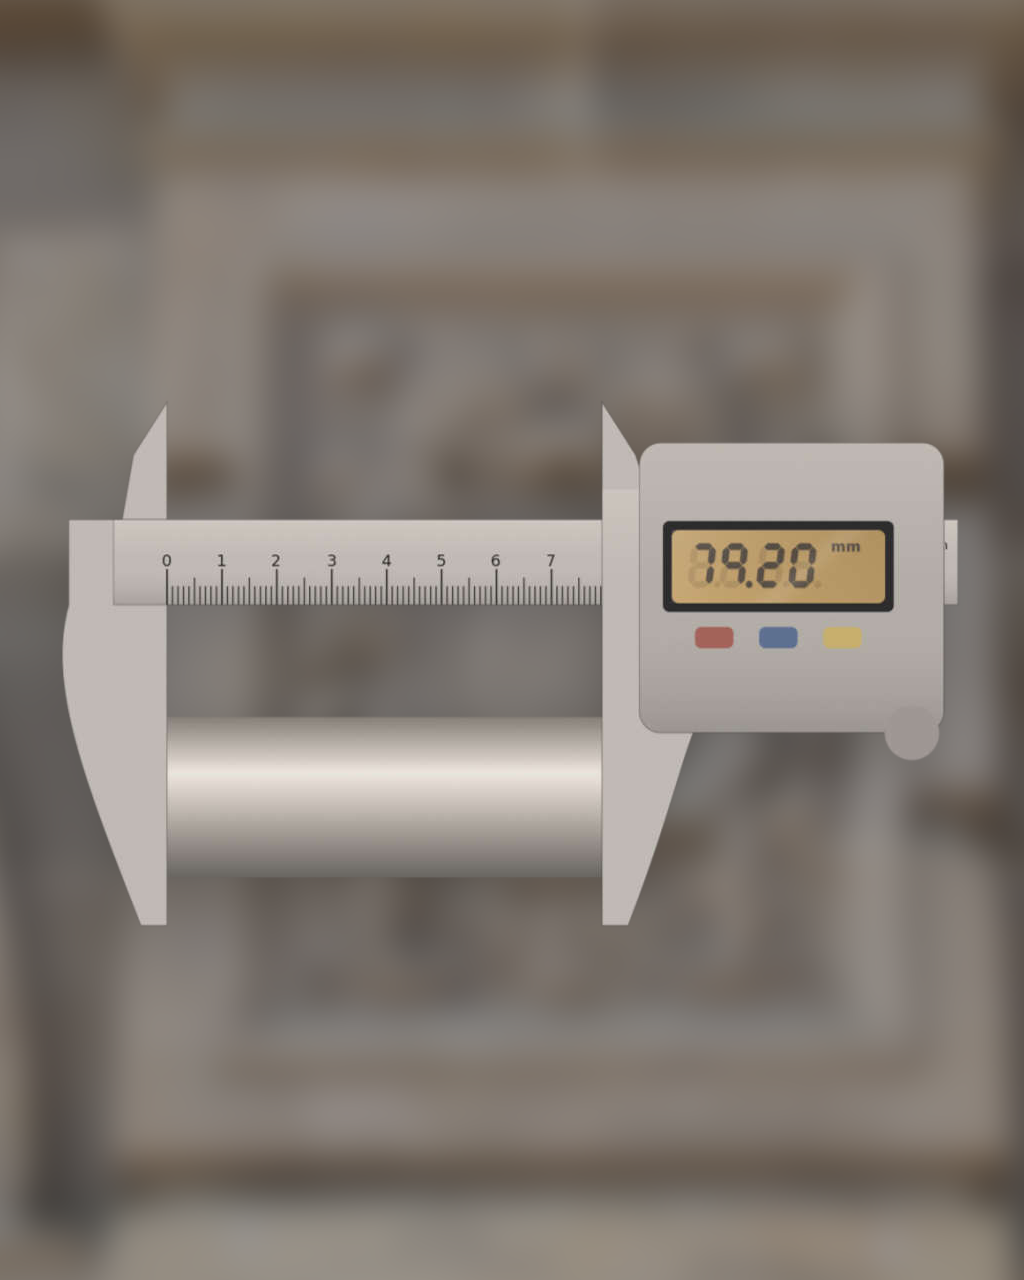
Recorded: 79.20 (mm)
